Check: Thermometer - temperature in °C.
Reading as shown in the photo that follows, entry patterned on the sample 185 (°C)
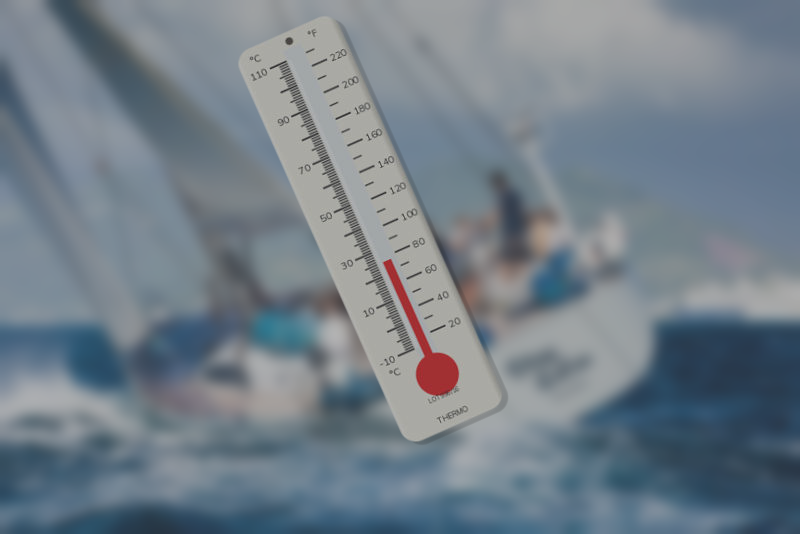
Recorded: 25 (°C)
